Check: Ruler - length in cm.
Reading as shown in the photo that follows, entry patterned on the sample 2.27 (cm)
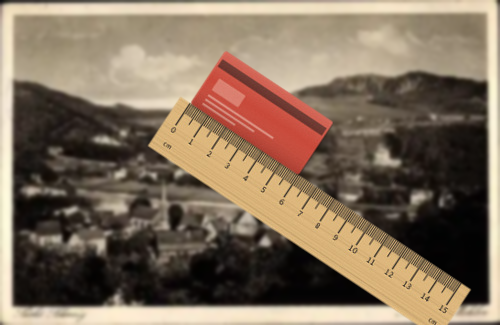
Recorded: 6 (cm)
